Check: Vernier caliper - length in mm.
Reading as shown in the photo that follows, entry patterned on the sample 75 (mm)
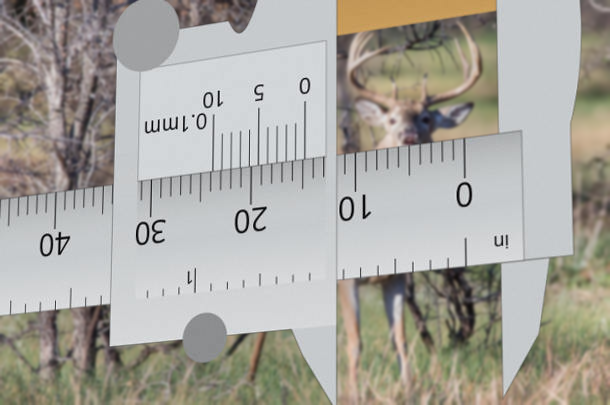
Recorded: 14.8 (mm)
